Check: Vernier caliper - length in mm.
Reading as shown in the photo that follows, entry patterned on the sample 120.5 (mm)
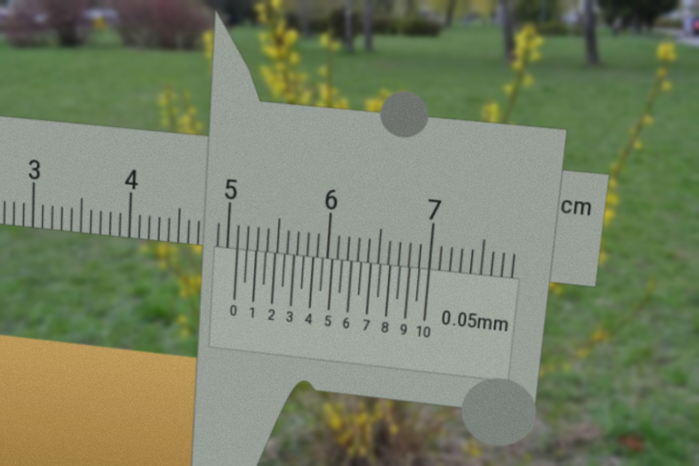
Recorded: 51.0 (mm)
